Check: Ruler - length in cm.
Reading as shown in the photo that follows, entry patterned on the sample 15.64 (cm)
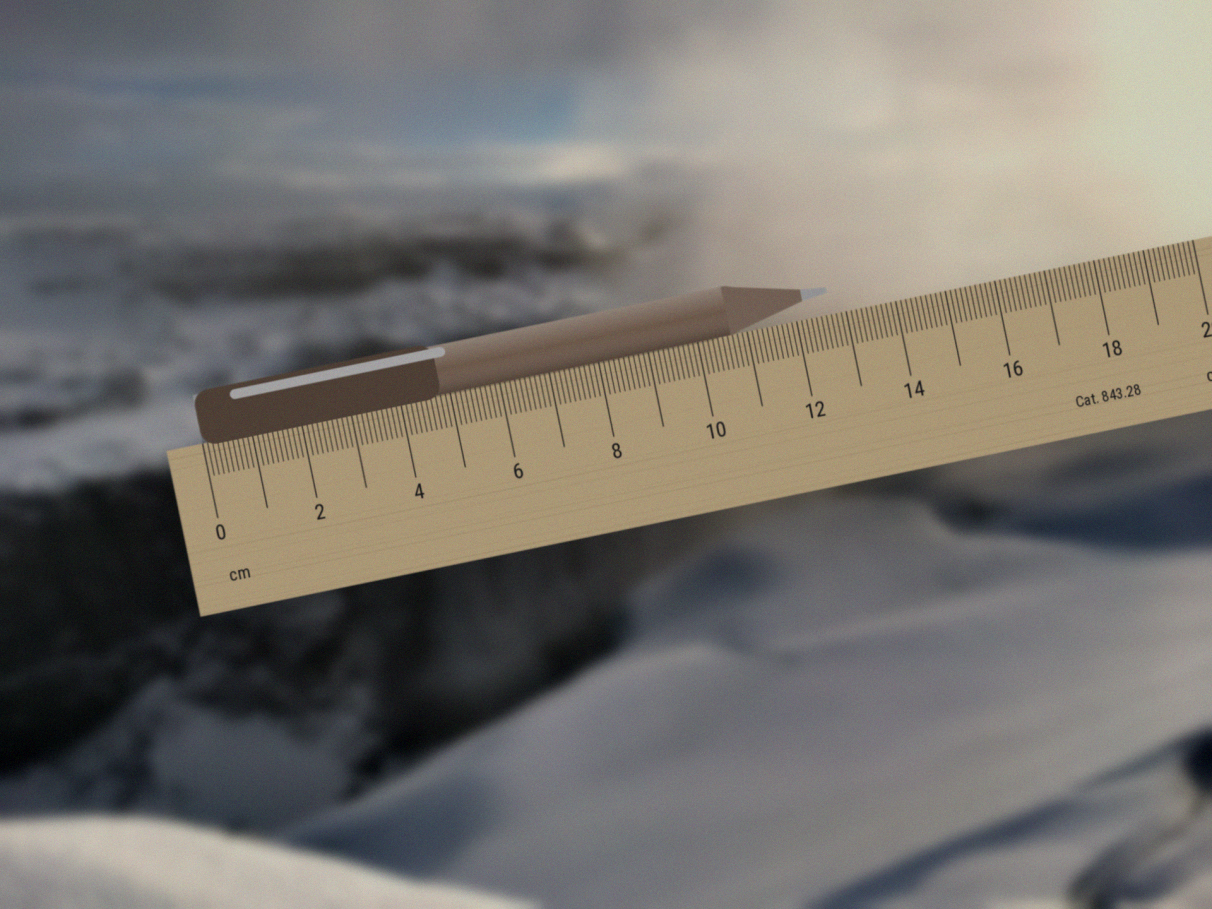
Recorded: 12.7 (cm)
